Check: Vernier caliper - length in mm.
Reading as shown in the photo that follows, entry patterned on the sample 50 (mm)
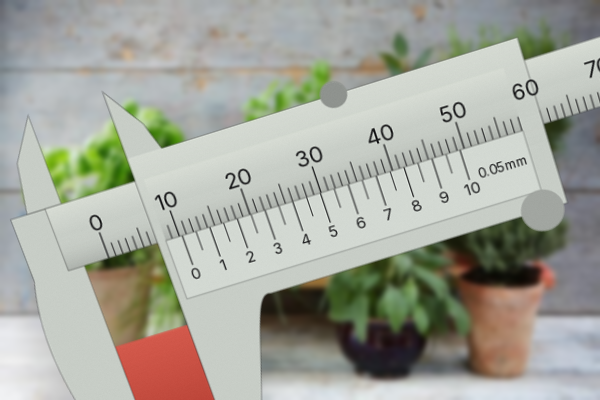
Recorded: 10.4 (mm)
